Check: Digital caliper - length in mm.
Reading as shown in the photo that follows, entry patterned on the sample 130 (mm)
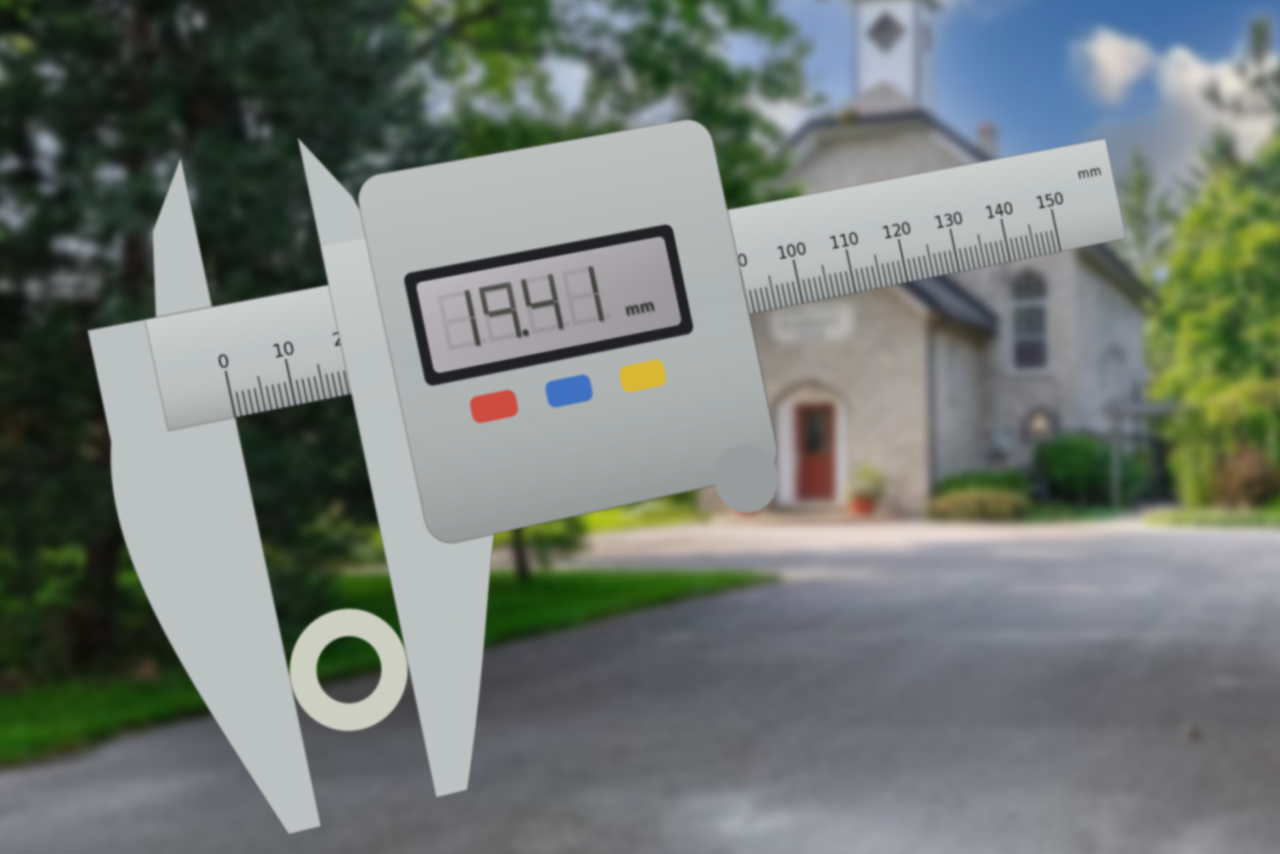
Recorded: 19.41 (mm)
